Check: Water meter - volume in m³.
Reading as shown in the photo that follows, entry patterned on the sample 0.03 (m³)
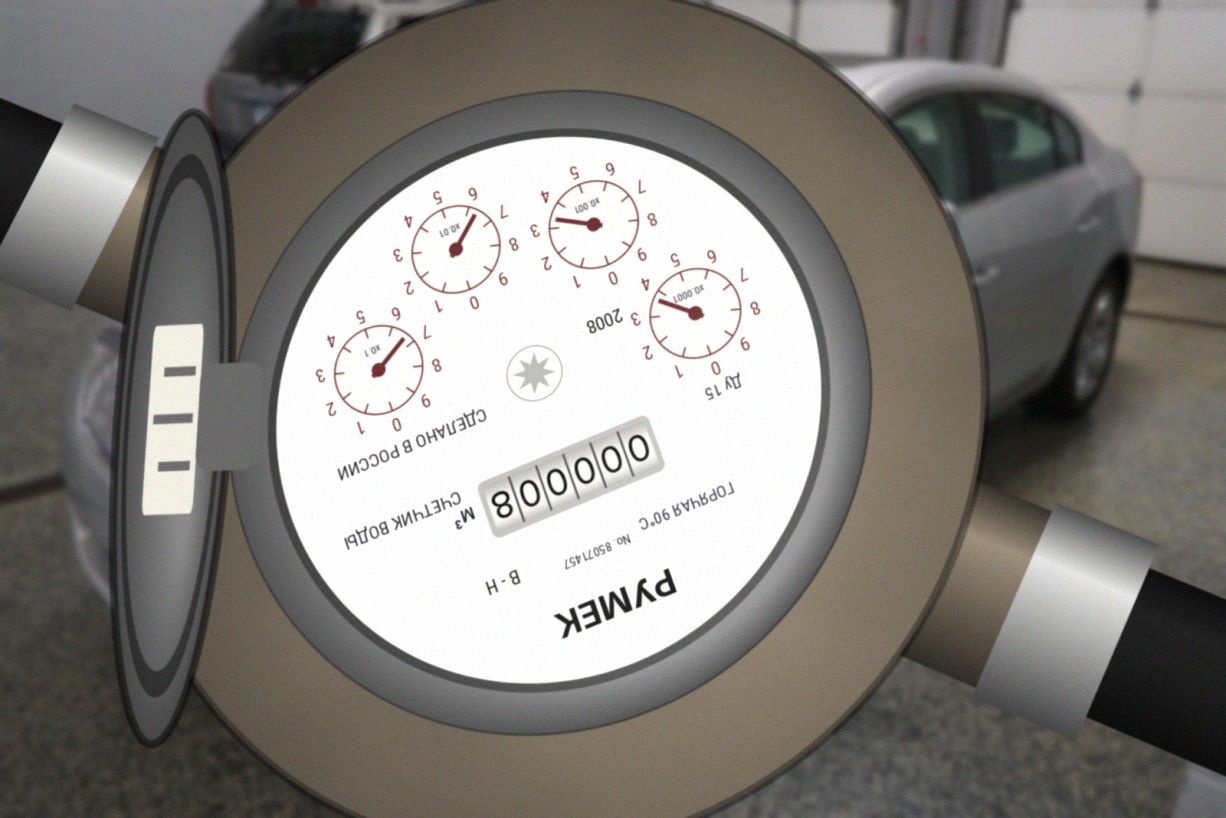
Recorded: 8.6633 (m³)
